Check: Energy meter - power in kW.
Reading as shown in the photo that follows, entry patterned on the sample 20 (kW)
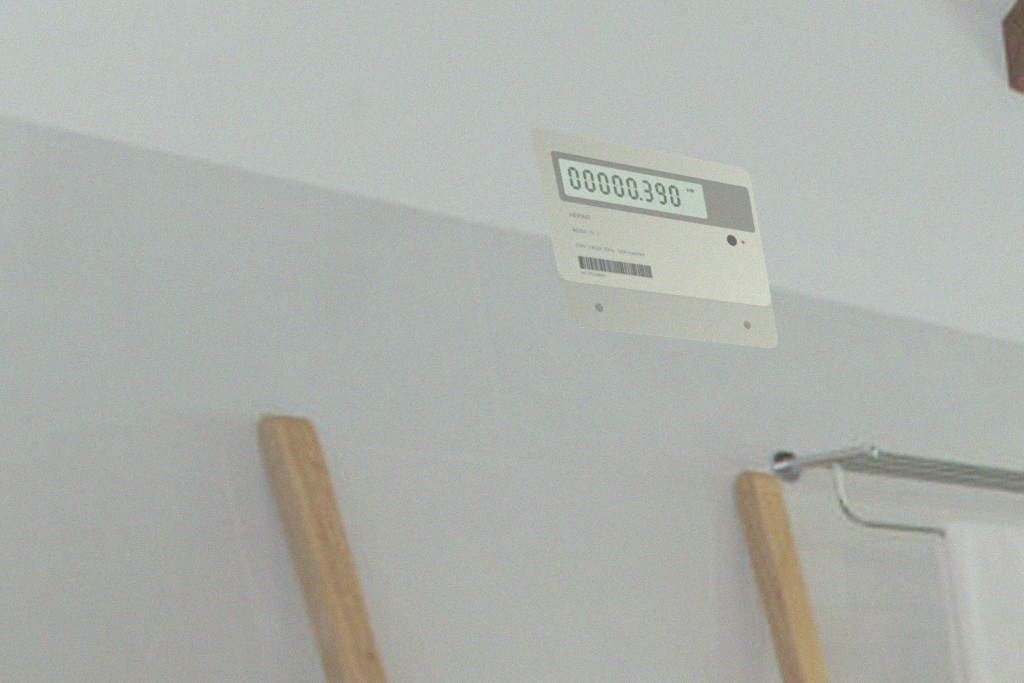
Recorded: 0.390 (kW)
